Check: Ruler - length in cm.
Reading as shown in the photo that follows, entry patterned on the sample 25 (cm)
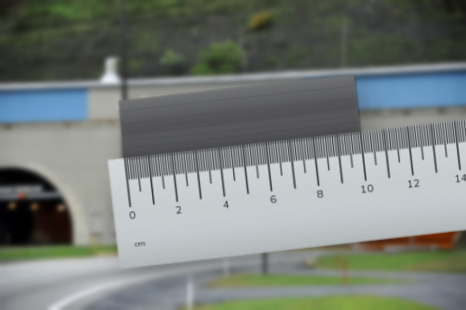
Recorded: 10 (cm)
